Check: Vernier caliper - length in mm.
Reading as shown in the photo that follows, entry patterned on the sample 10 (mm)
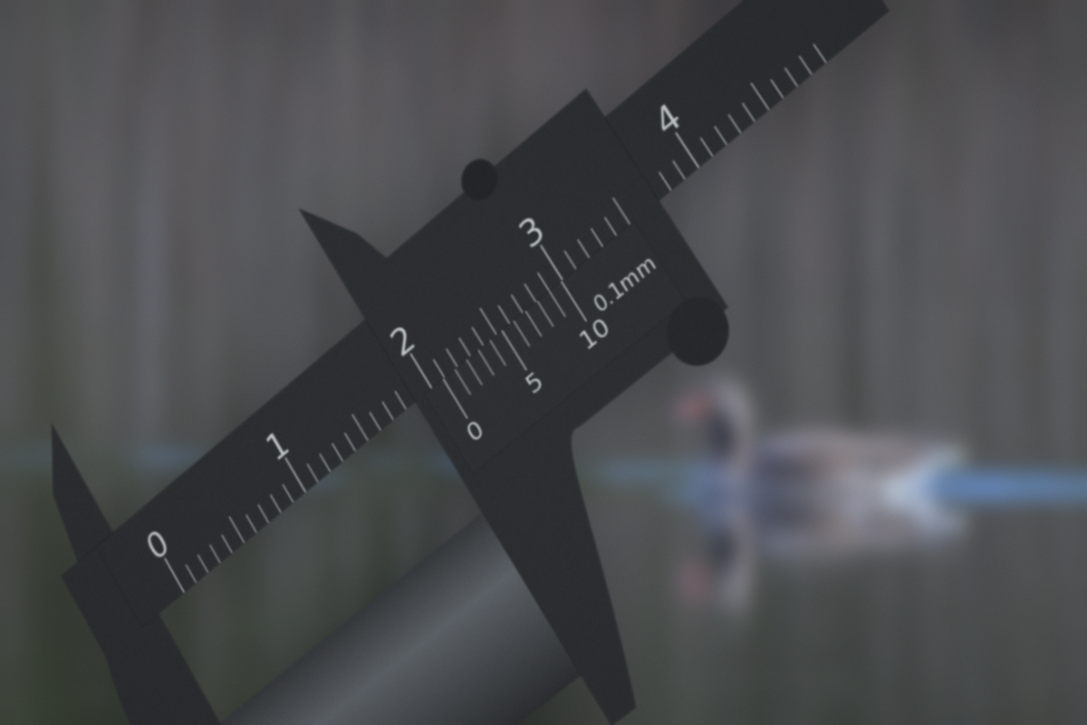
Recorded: 20.9 (mm)
